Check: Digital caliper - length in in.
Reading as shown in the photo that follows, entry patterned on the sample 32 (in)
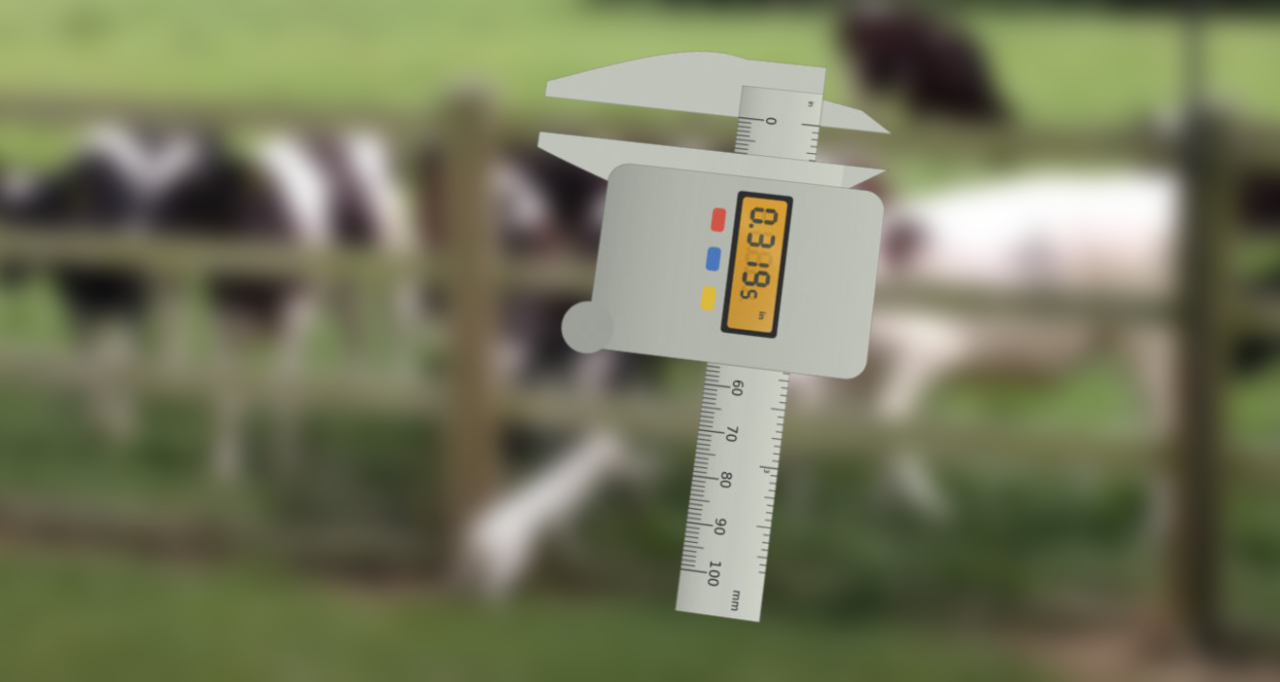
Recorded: 0.3195 (in)
